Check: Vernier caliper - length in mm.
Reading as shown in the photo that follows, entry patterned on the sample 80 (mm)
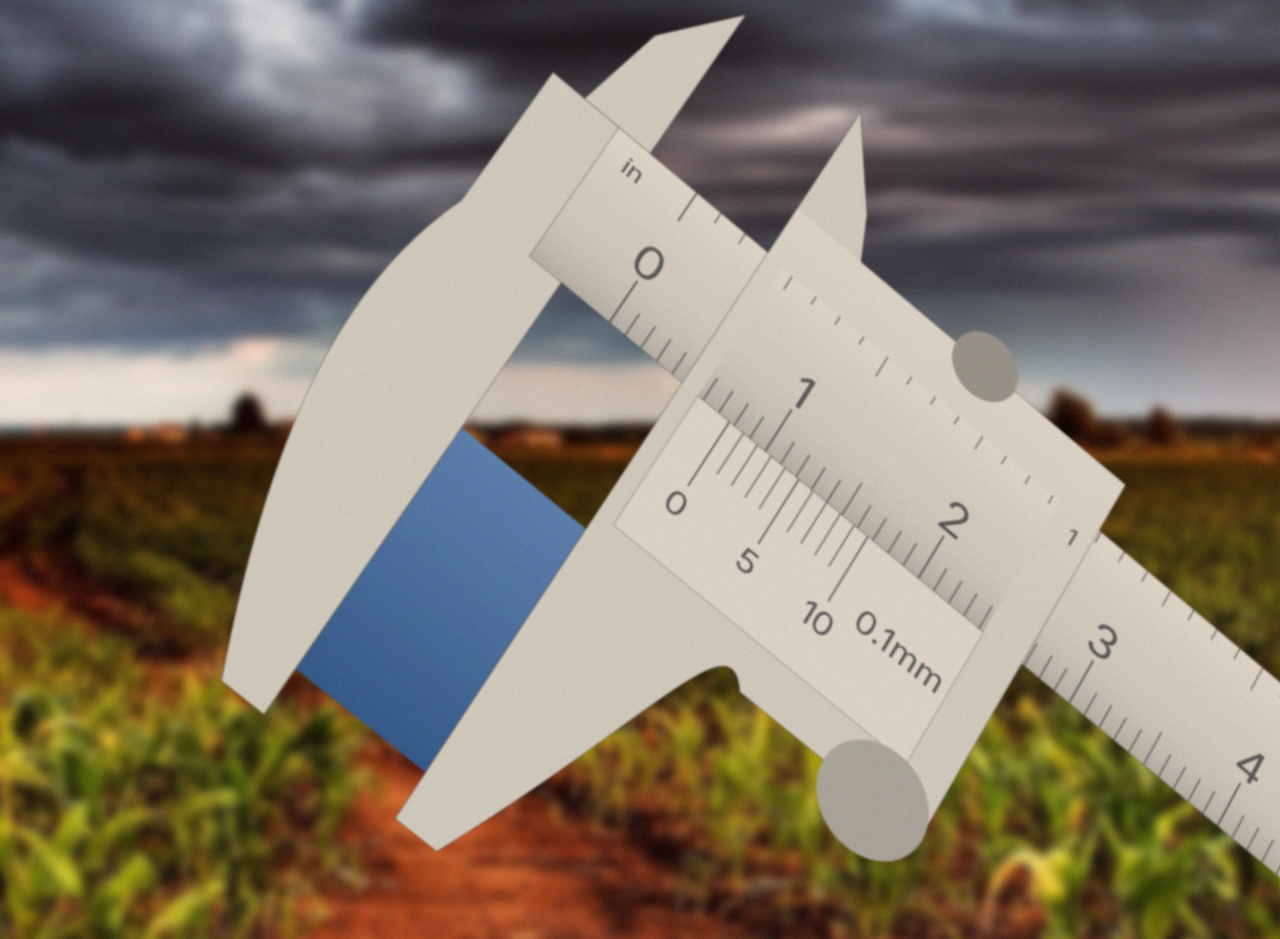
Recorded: 7.7 (mm)
